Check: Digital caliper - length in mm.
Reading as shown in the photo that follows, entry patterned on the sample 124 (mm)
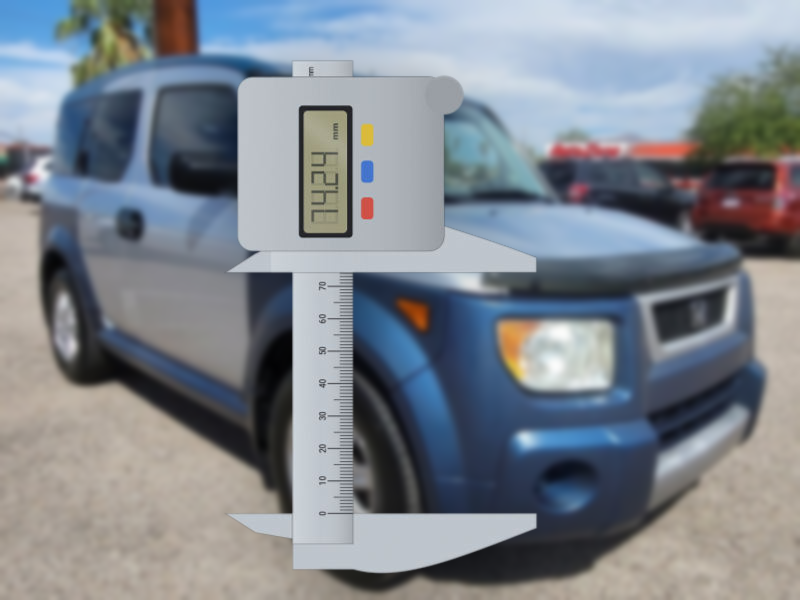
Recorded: 74.24 (mm)
